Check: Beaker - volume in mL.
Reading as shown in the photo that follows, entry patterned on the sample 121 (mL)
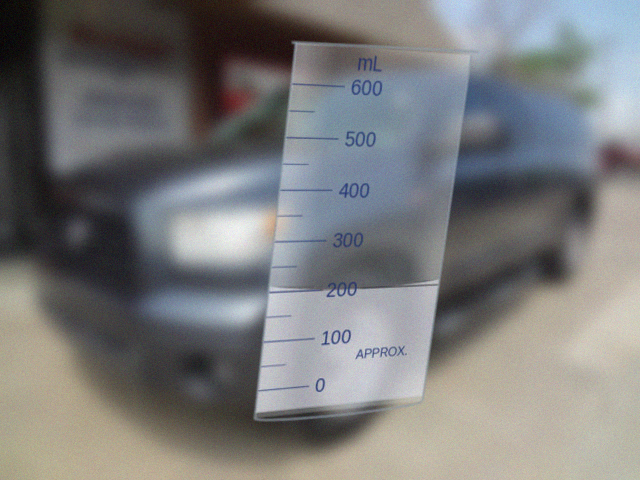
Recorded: 200 (mL)
